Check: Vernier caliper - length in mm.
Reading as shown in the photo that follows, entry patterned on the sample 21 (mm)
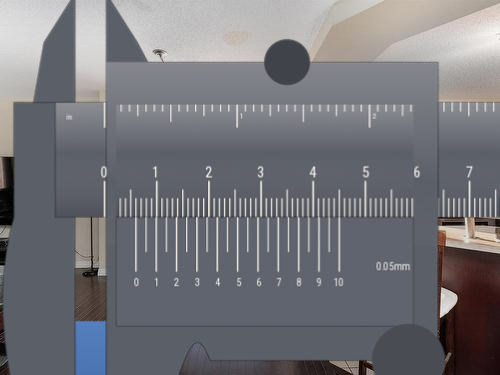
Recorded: 6.0 (mm)
